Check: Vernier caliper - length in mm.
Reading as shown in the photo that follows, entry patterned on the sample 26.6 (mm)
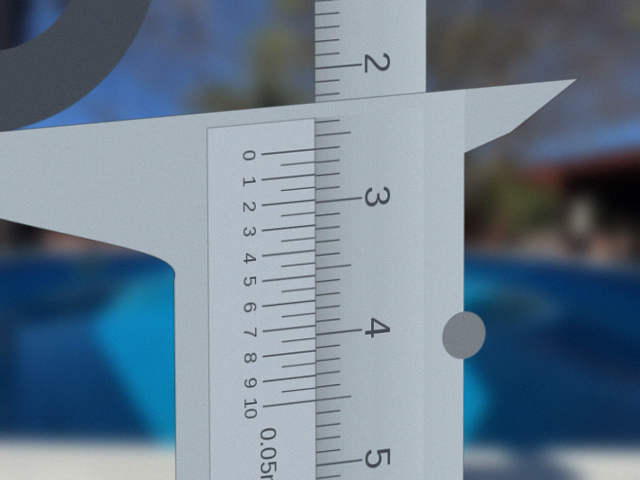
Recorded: 26.0 (mm)
